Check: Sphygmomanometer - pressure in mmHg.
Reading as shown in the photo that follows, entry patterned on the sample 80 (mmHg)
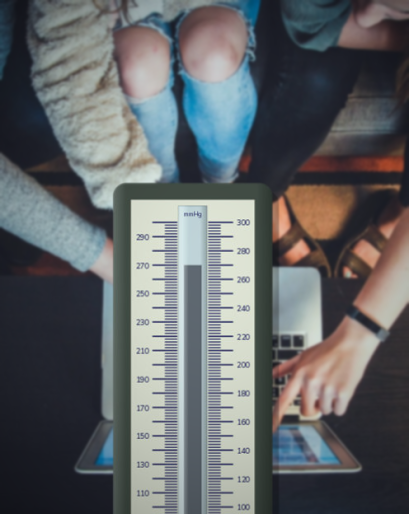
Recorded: 270 (mmHg)
